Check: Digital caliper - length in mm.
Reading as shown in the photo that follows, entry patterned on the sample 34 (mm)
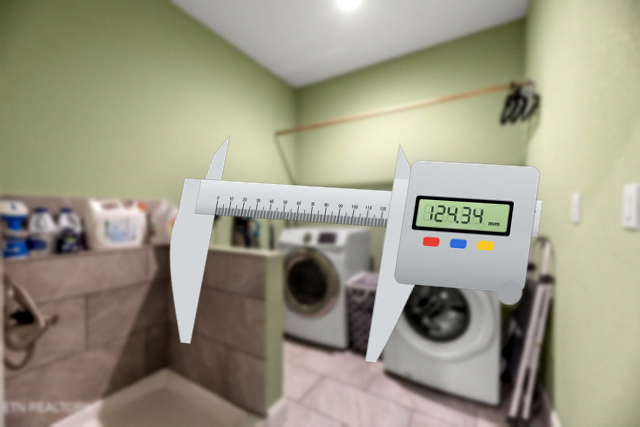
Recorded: 124.34 (mm)
